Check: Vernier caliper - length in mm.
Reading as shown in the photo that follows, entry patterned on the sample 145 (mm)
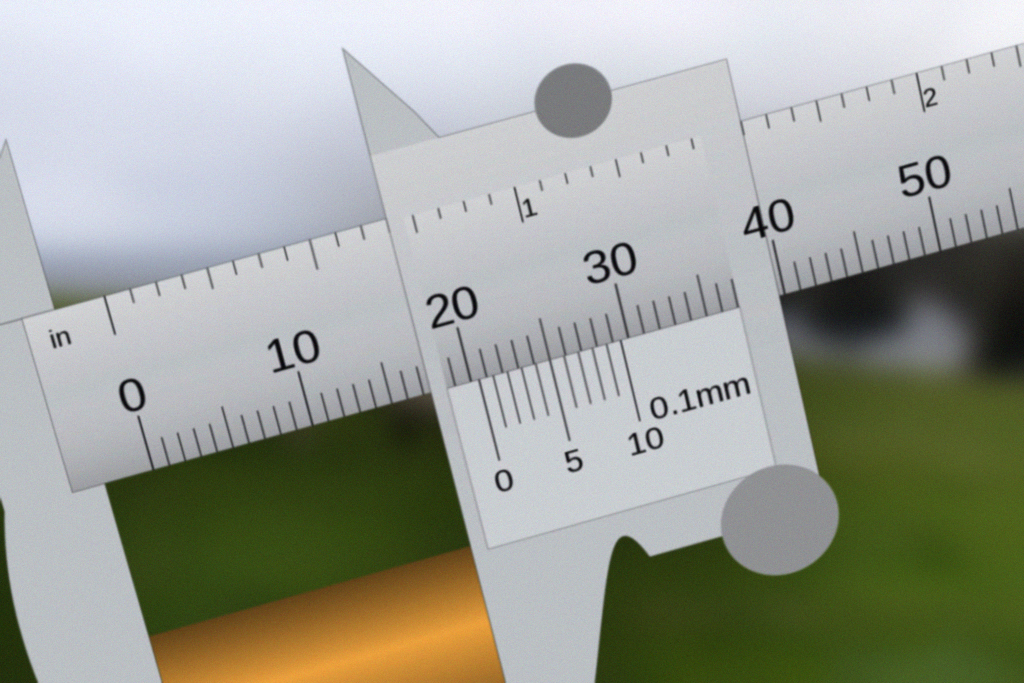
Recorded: 20.5 (mm)
